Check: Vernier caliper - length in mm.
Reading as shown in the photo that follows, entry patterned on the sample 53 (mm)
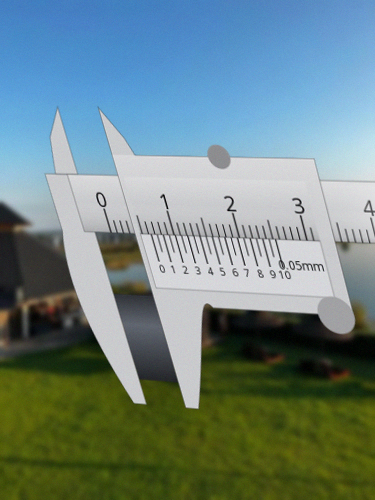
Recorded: 6.4 (mm)
